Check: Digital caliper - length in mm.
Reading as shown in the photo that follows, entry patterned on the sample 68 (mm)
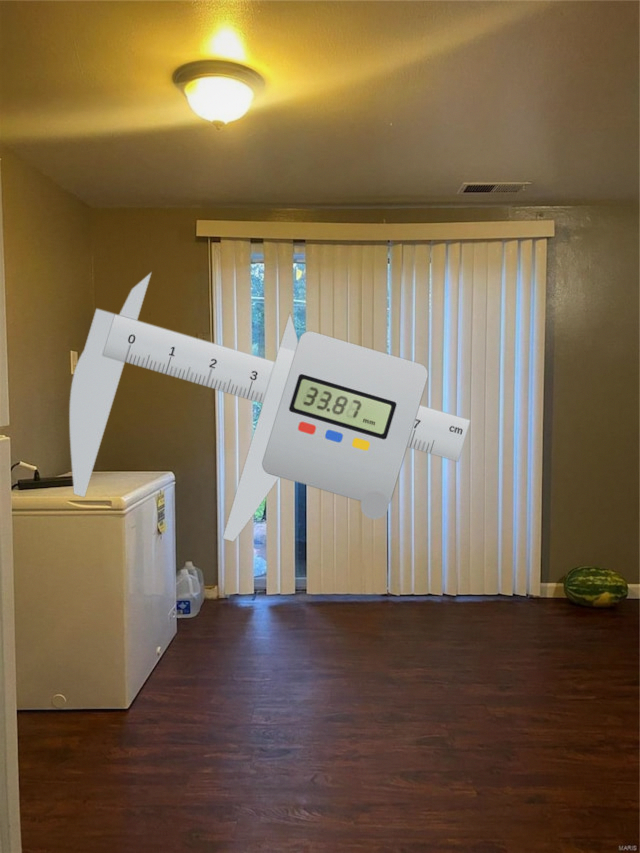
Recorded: 33.87 (mm)
